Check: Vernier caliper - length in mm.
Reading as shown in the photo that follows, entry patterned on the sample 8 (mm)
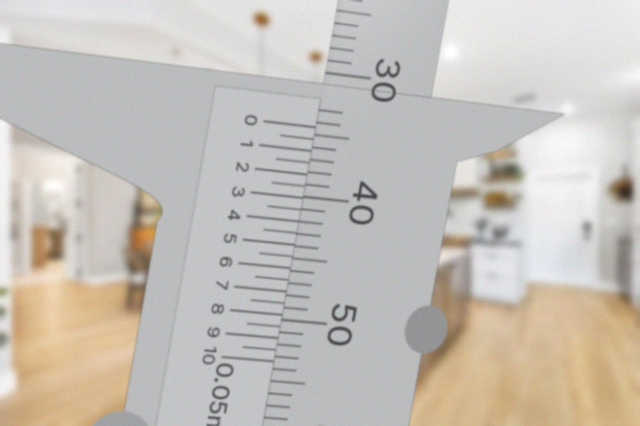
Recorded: 34.4 (mm)
